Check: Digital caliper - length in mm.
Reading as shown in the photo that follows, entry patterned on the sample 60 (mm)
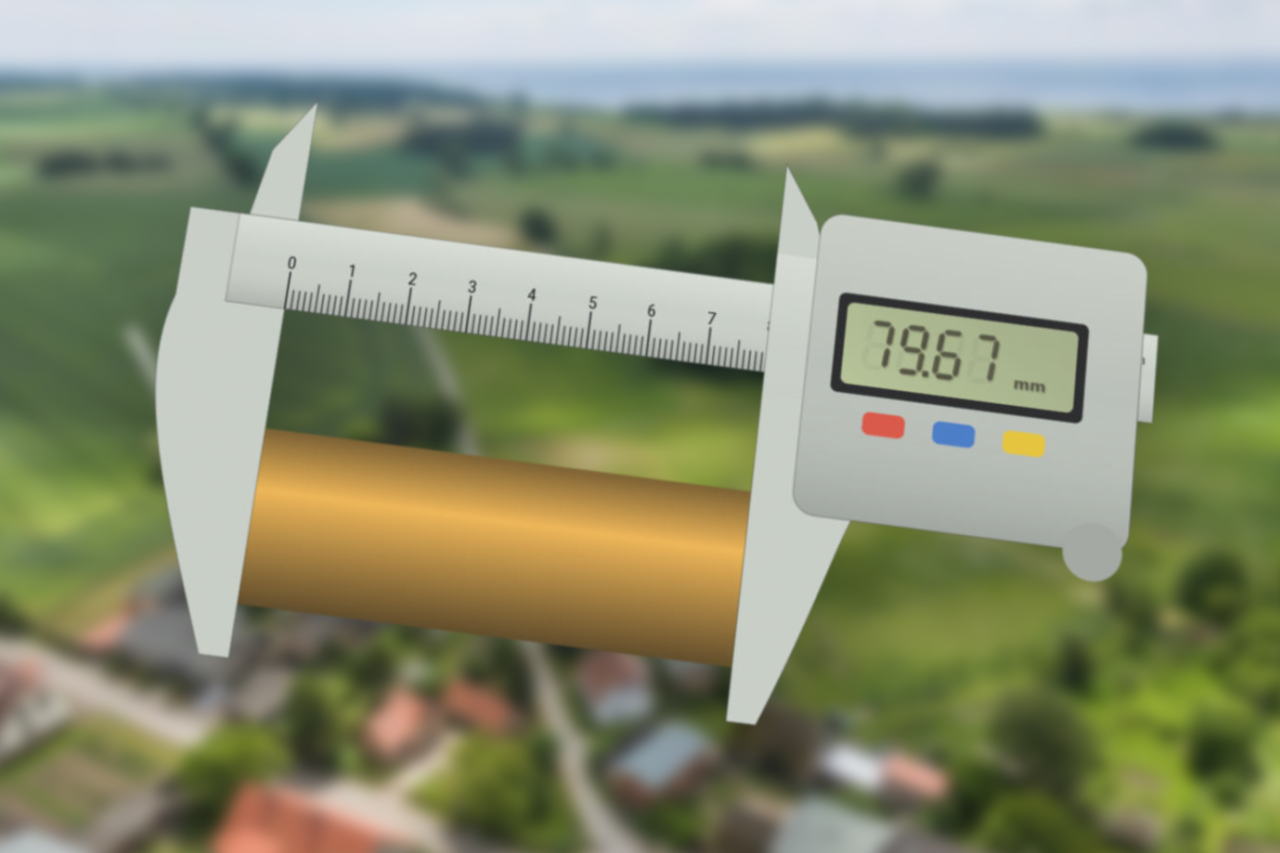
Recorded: 79.67 (mm)
